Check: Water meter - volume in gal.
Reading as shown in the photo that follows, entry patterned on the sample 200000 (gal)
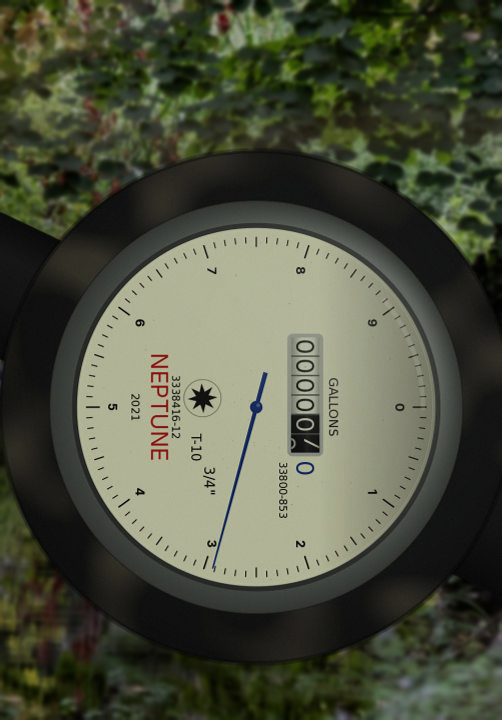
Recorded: 72.9 (gal)
